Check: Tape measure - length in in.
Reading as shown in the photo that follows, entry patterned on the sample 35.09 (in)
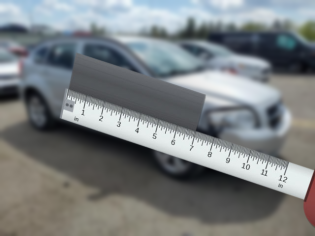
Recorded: 7 (in)
